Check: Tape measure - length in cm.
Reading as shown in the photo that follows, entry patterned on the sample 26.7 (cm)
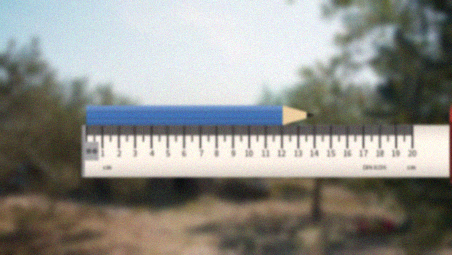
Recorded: 14 (cm)
